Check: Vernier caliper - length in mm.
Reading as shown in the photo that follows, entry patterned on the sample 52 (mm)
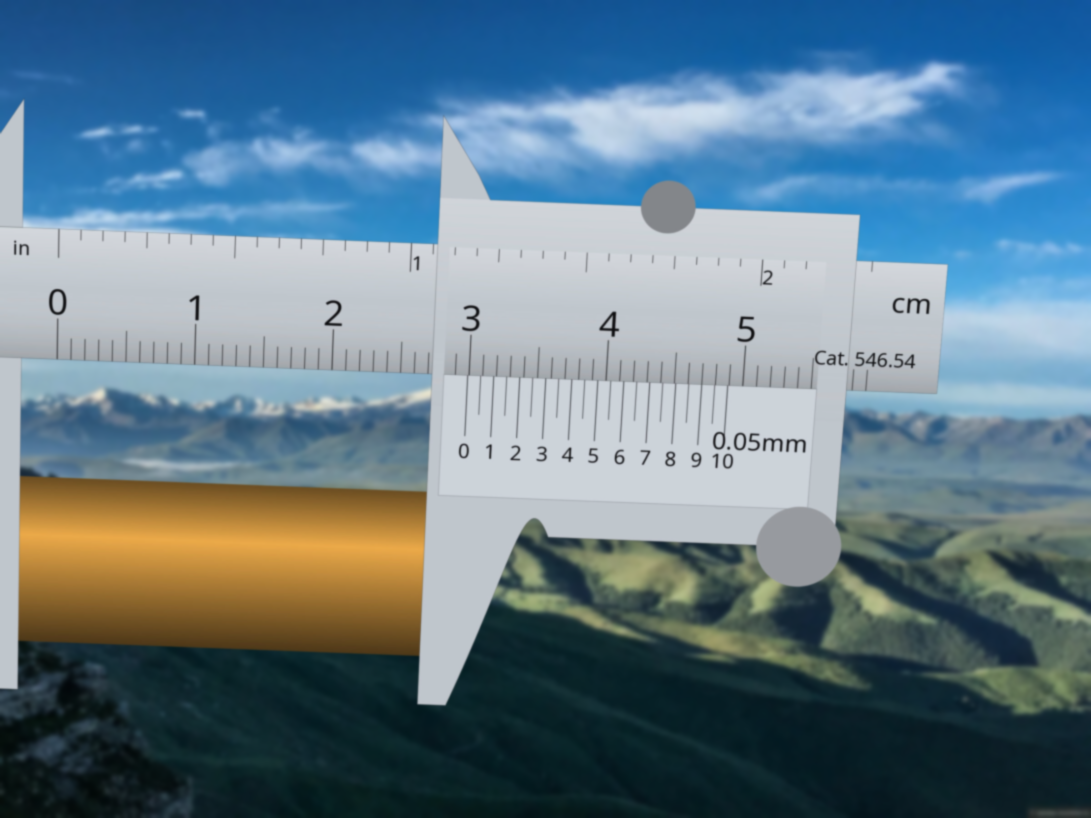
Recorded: 29.9 (mm)
